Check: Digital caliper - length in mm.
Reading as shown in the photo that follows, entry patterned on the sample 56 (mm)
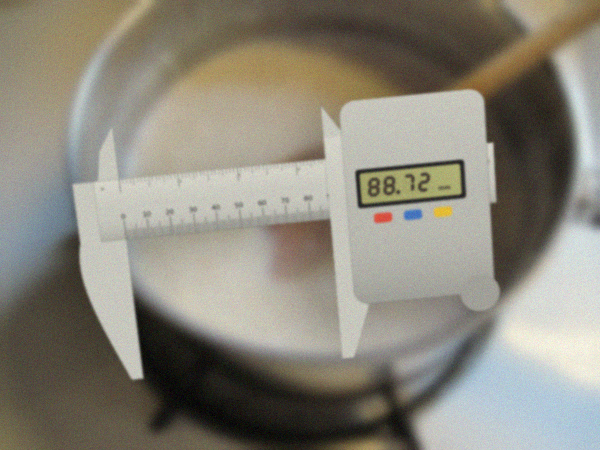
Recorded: 88.72 (mm)
